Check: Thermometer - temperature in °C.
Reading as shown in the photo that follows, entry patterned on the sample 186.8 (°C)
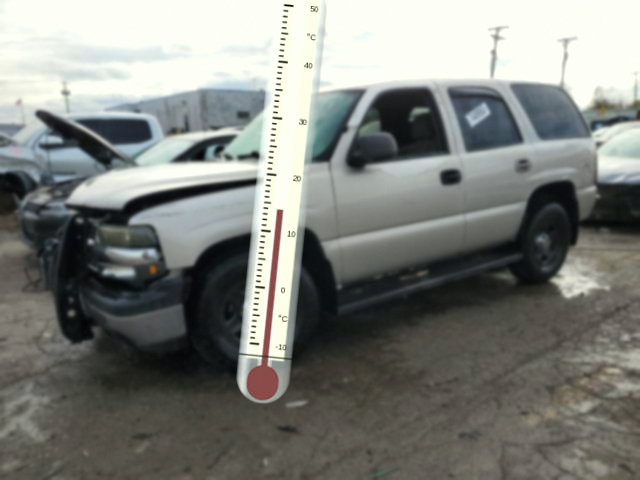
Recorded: 14 (°C)
